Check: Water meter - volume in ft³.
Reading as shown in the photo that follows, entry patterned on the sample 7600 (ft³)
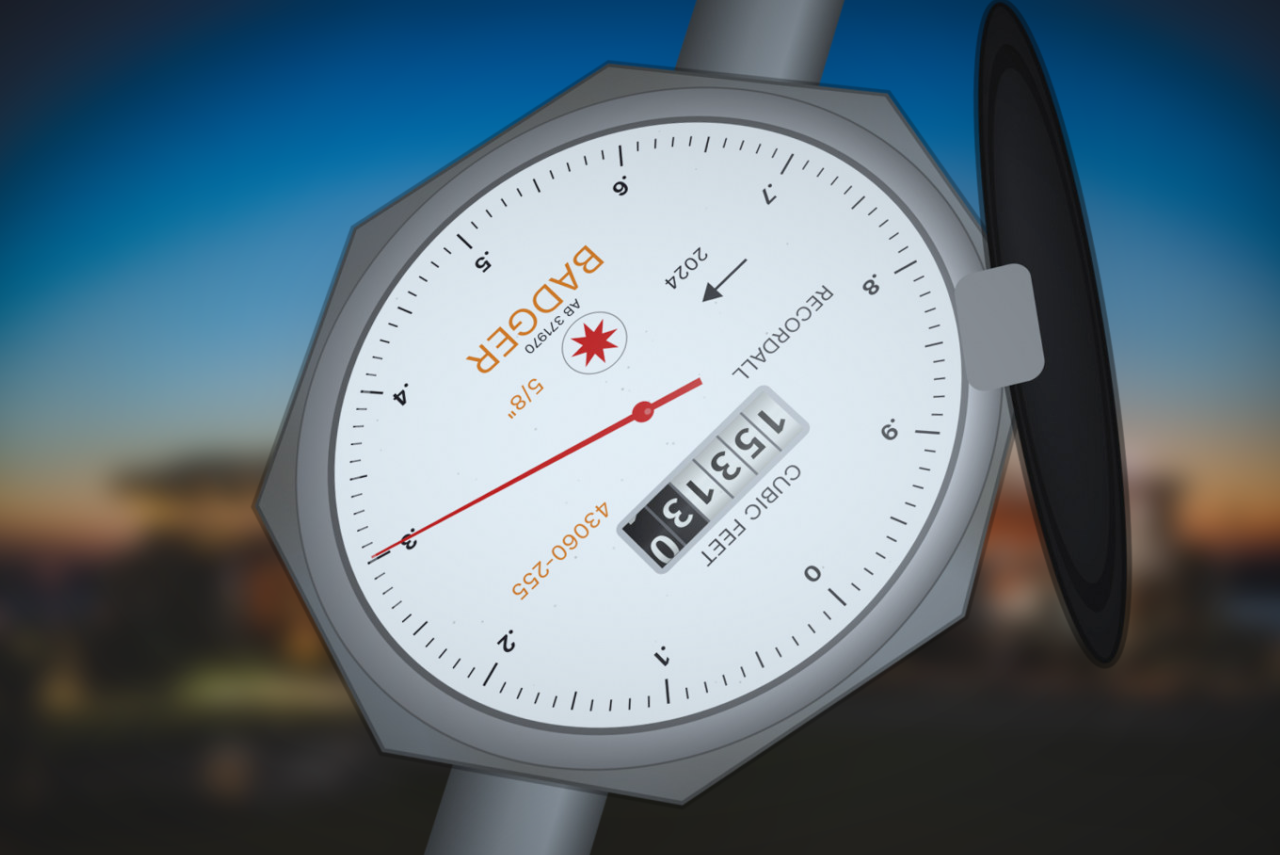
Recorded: 153130.30 (ft³)
